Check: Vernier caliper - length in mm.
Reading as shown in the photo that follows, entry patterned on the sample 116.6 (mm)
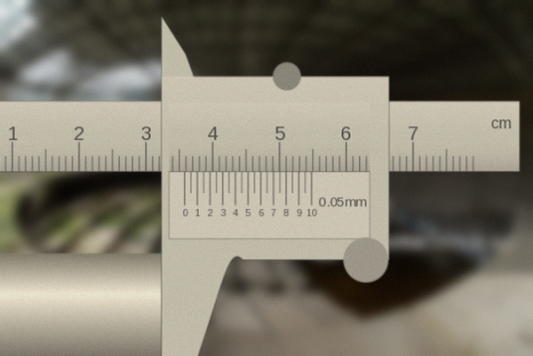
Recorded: 35.8 (mm)
